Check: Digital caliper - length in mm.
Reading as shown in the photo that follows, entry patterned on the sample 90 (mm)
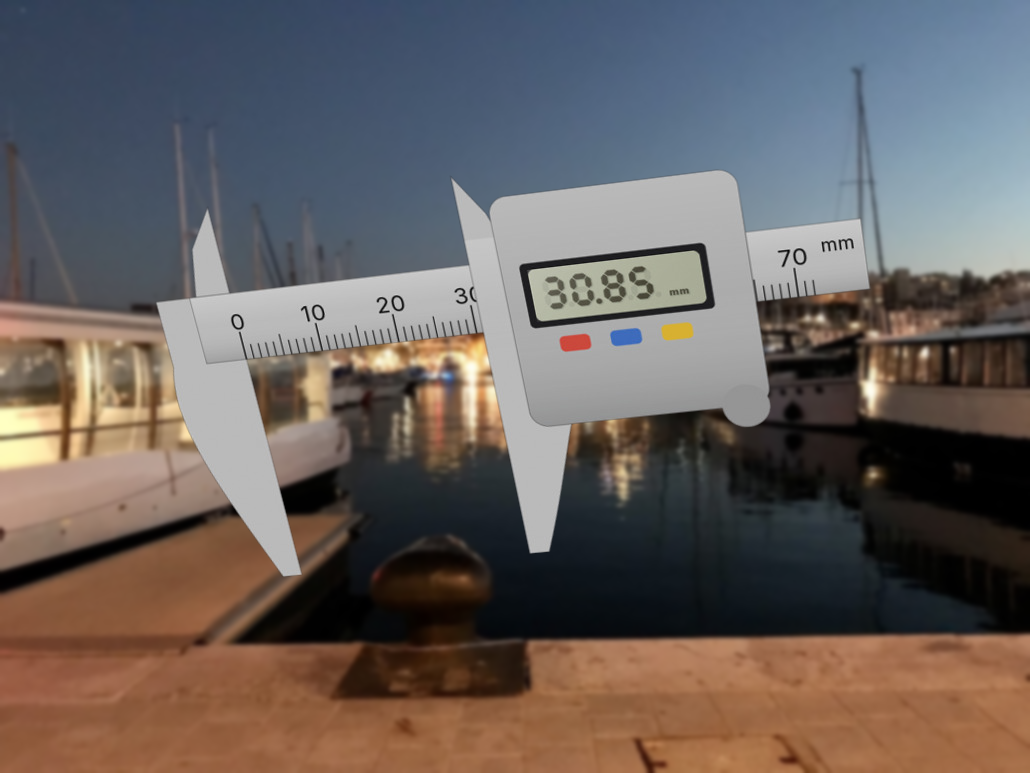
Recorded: 30.85 (mm)
